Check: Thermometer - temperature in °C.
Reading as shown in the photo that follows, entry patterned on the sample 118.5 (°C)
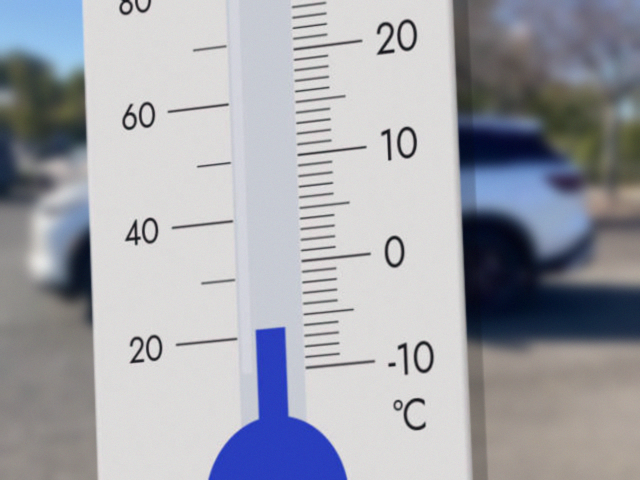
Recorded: -6 (°C)
